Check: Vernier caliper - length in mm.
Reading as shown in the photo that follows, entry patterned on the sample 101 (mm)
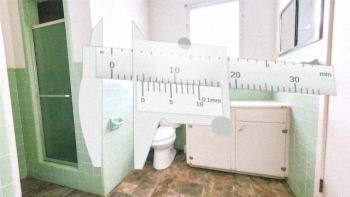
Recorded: 4.8 (mm)
